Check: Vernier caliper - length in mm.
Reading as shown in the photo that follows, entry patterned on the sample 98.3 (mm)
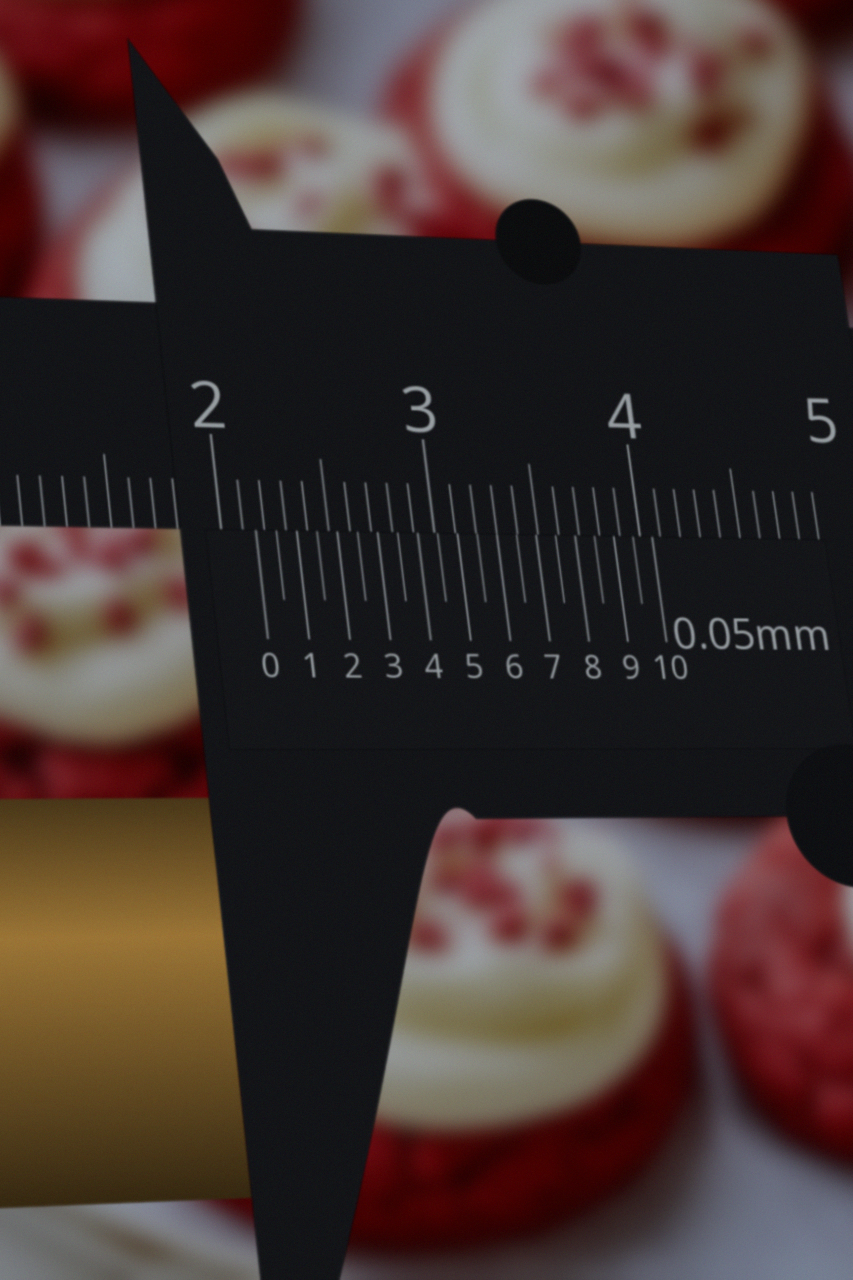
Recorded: 21.6 (mm)
